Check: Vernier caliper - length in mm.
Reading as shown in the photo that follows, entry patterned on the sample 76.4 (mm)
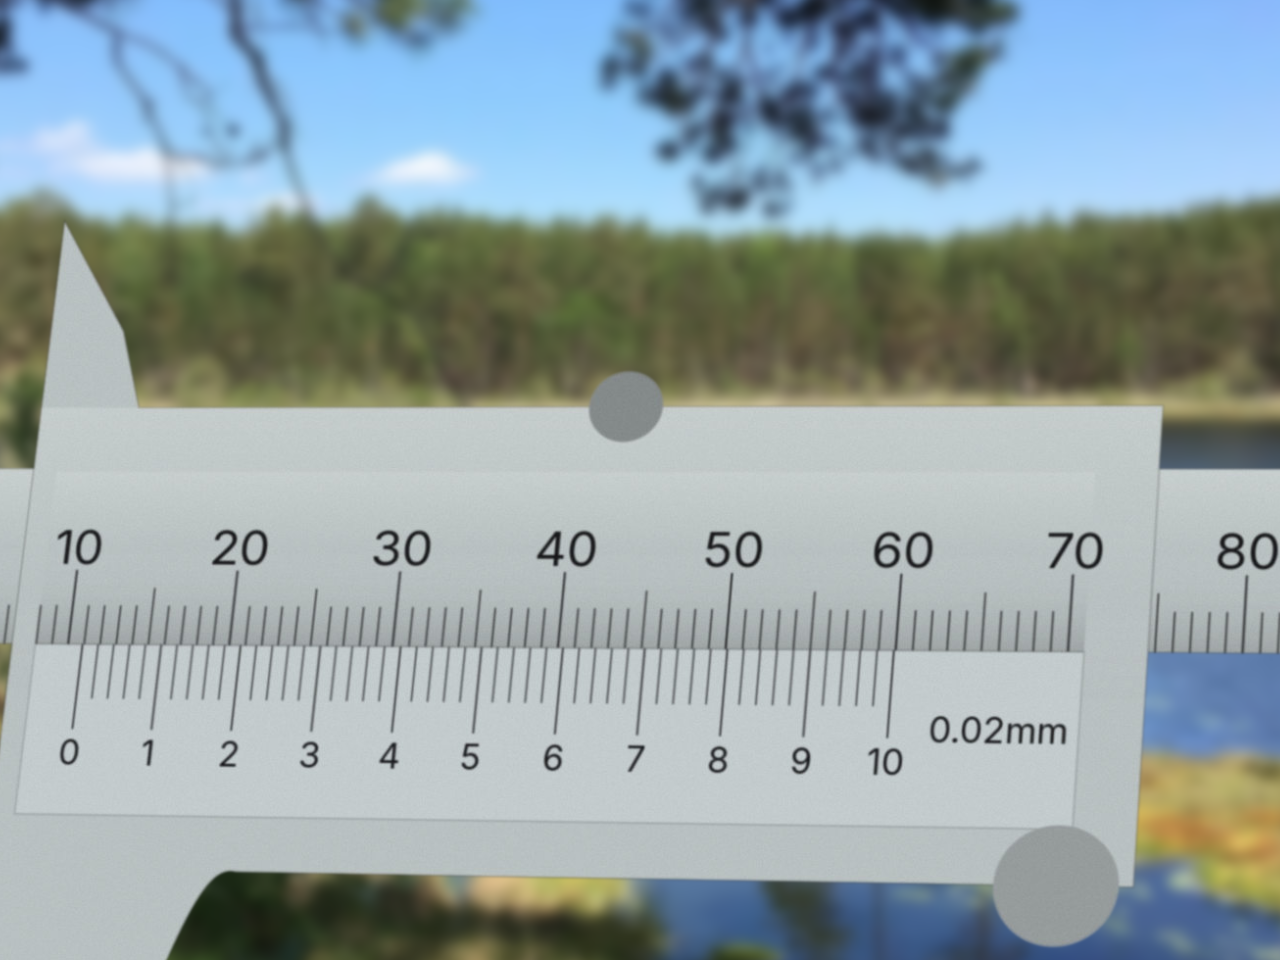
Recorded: 10.9 (mm)
